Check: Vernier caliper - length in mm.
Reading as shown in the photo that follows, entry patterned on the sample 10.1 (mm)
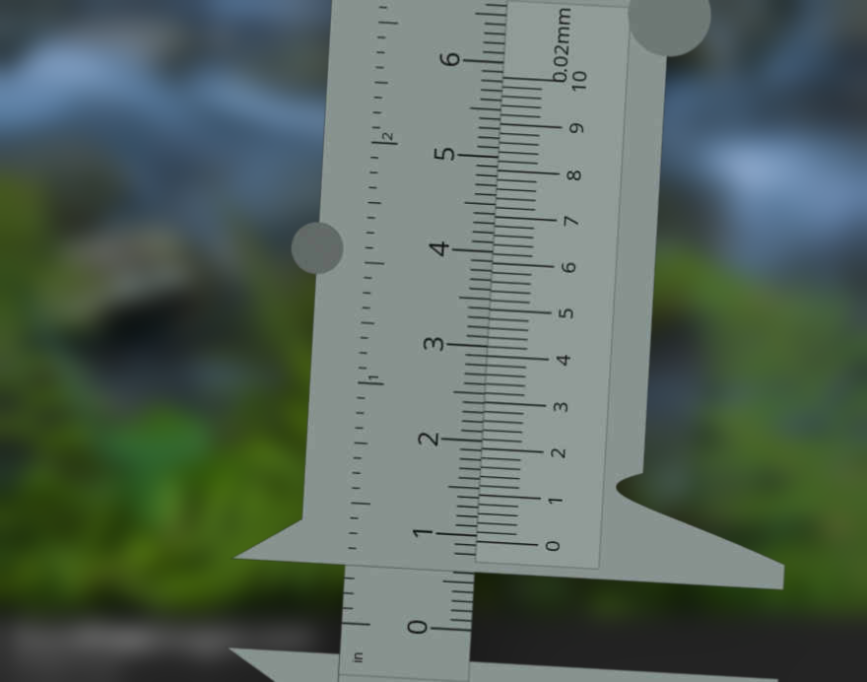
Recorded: 9.4 (mm)
